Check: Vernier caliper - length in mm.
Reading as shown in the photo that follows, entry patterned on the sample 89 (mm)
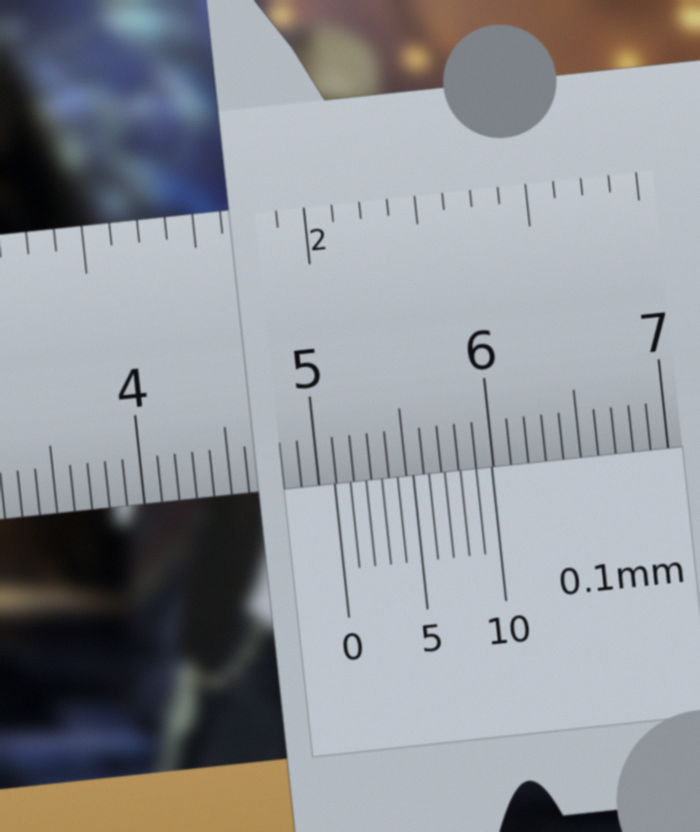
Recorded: 50.9 (mm)
